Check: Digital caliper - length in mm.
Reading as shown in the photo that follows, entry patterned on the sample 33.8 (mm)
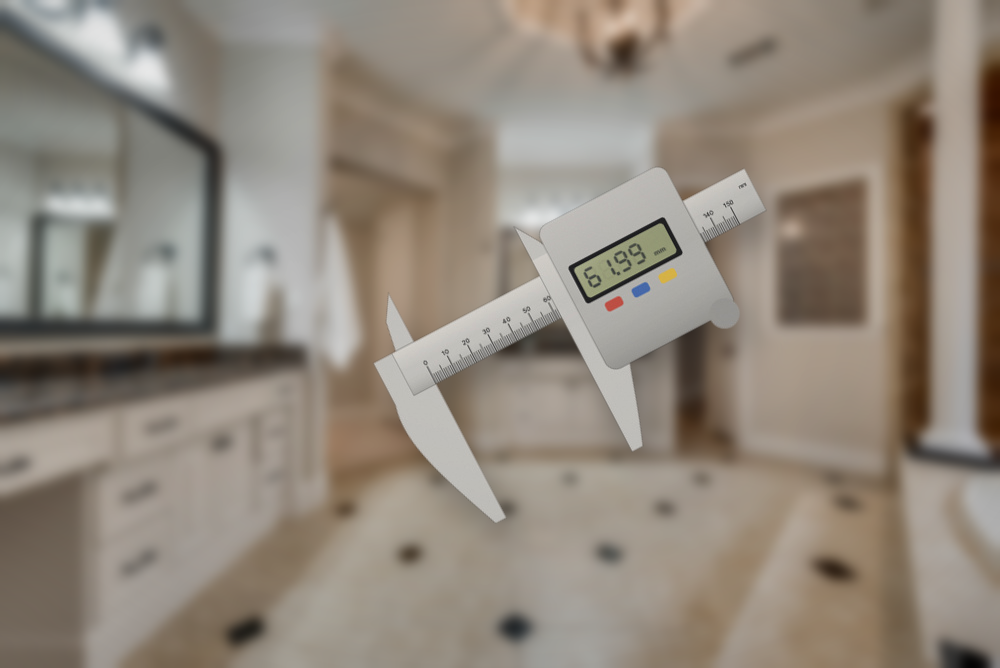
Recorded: 61.99 (mm)
